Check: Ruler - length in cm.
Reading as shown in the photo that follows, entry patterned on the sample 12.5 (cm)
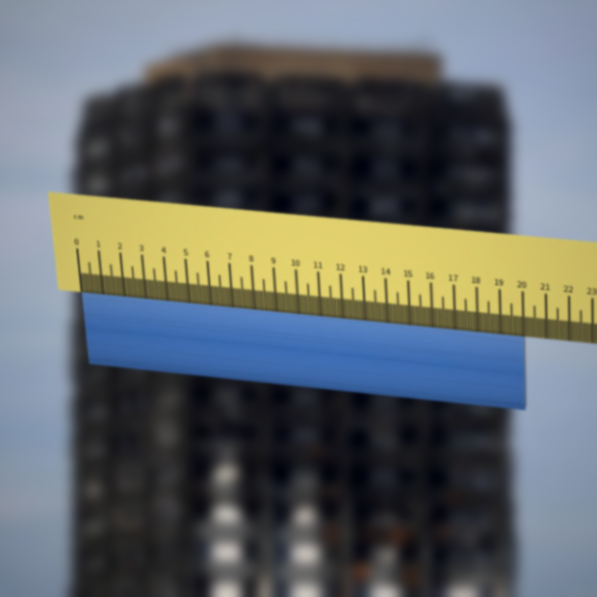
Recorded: 20 (cm)
